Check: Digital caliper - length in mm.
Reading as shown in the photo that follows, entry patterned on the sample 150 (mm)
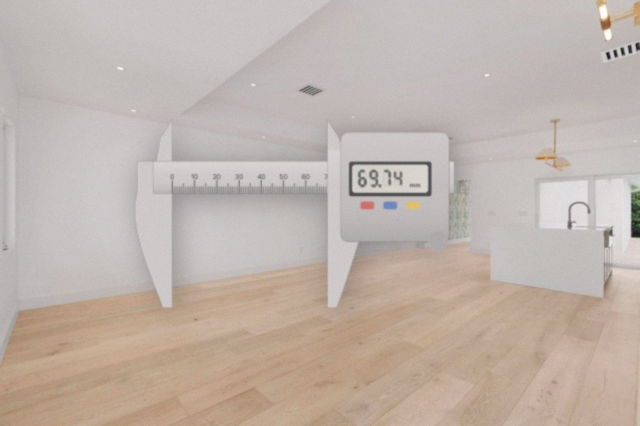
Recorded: 69.74 (mm)
